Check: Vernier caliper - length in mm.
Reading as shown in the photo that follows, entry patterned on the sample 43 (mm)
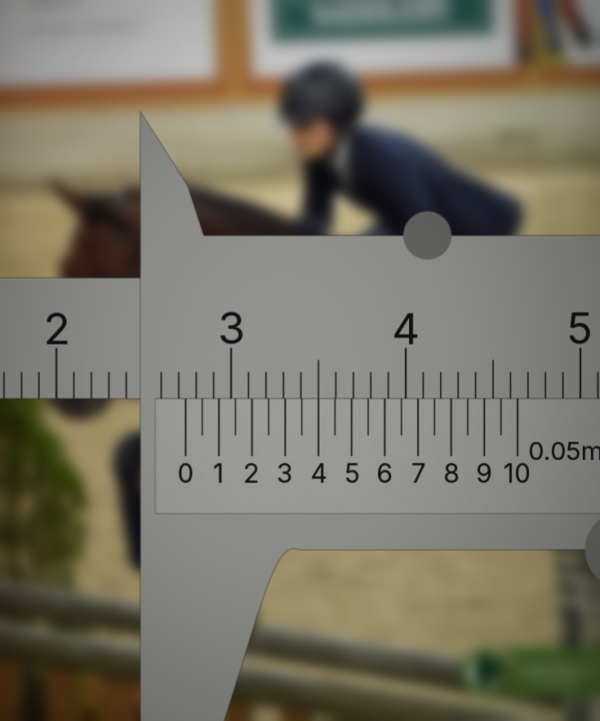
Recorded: 27.4 (mm)
